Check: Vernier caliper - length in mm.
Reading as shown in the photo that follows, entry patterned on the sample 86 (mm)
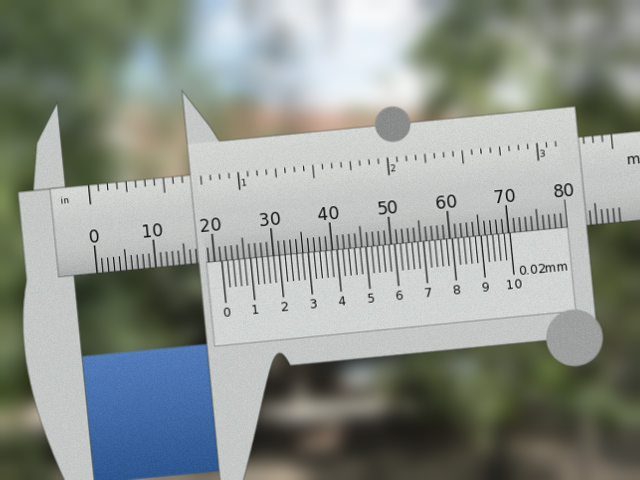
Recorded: 21.2 (mm)
